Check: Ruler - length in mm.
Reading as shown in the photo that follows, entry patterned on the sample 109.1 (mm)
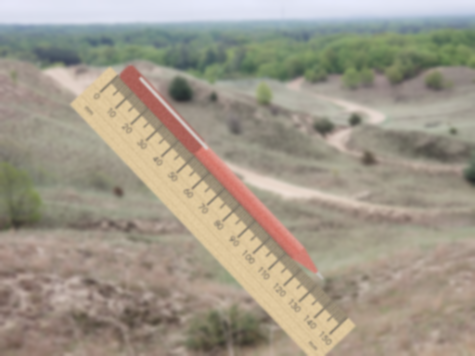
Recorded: 130 (mm)
